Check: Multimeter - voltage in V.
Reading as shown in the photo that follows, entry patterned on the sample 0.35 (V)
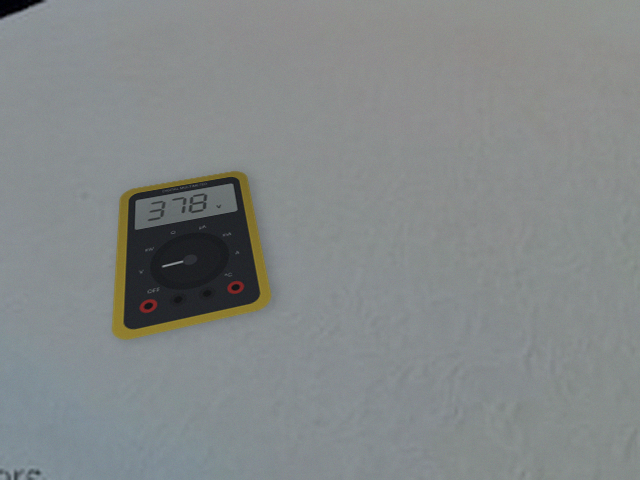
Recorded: 378 (V)
